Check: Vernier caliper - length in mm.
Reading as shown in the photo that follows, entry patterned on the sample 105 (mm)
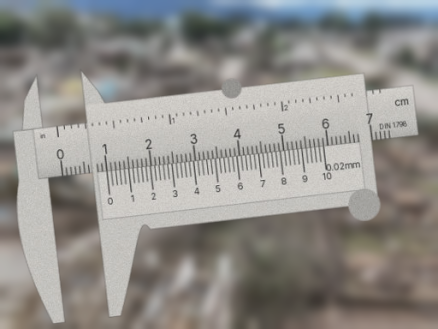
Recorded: 10.0 (mm)
